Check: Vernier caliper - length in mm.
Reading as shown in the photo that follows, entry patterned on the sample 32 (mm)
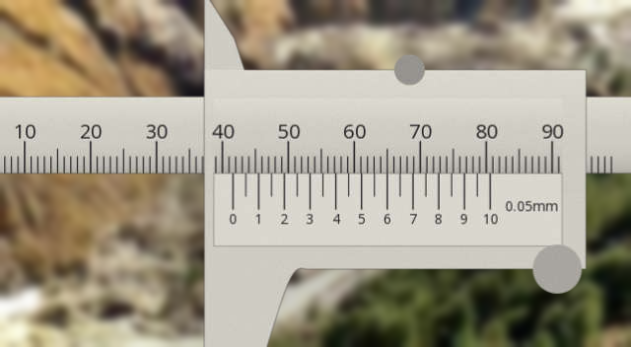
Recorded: 41.6 (mm)
